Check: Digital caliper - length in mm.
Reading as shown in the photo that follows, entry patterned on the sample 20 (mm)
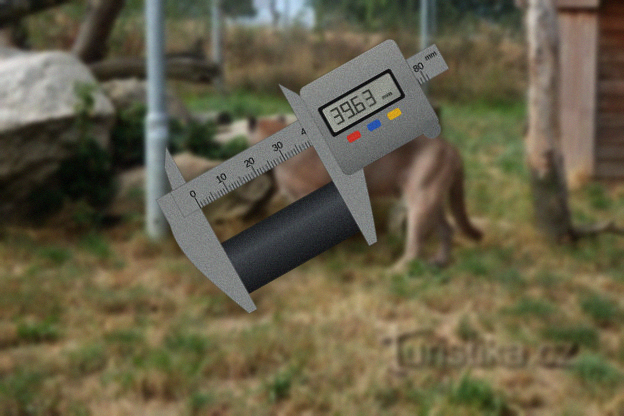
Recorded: 39.63 (mm)
